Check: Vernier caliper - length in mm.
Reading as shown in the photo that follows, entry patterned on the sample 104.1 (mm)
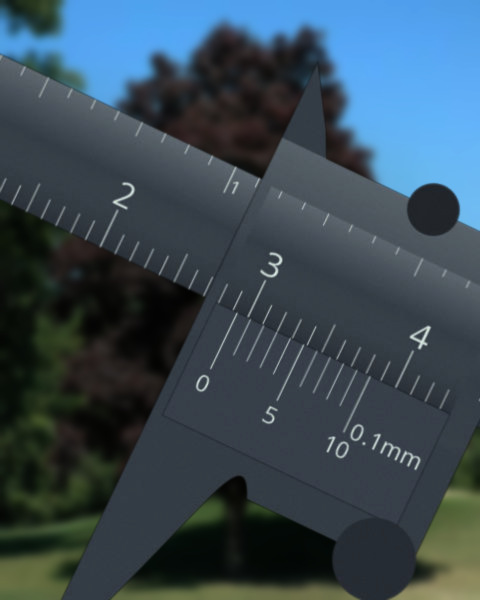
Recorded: 29.3 (mm)
